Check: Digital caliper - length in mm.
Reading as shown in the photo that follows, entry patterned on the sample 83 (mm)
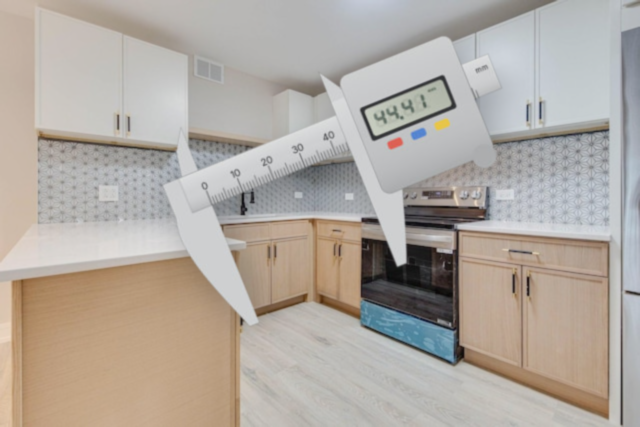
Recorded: 44.41 (mm)
